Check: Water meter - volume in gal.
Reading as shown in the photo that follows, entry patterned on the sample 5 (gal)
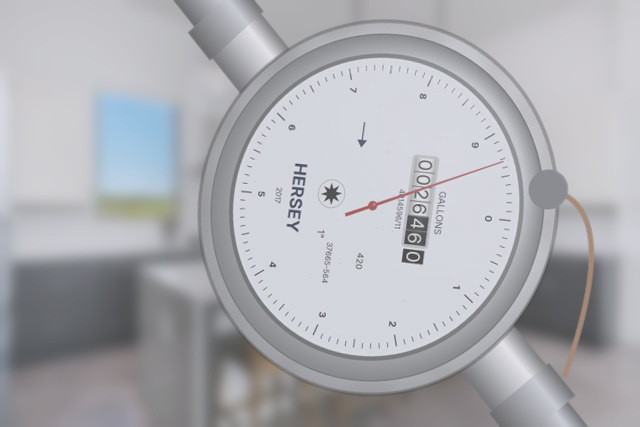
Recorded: 26459.3 (gal)
